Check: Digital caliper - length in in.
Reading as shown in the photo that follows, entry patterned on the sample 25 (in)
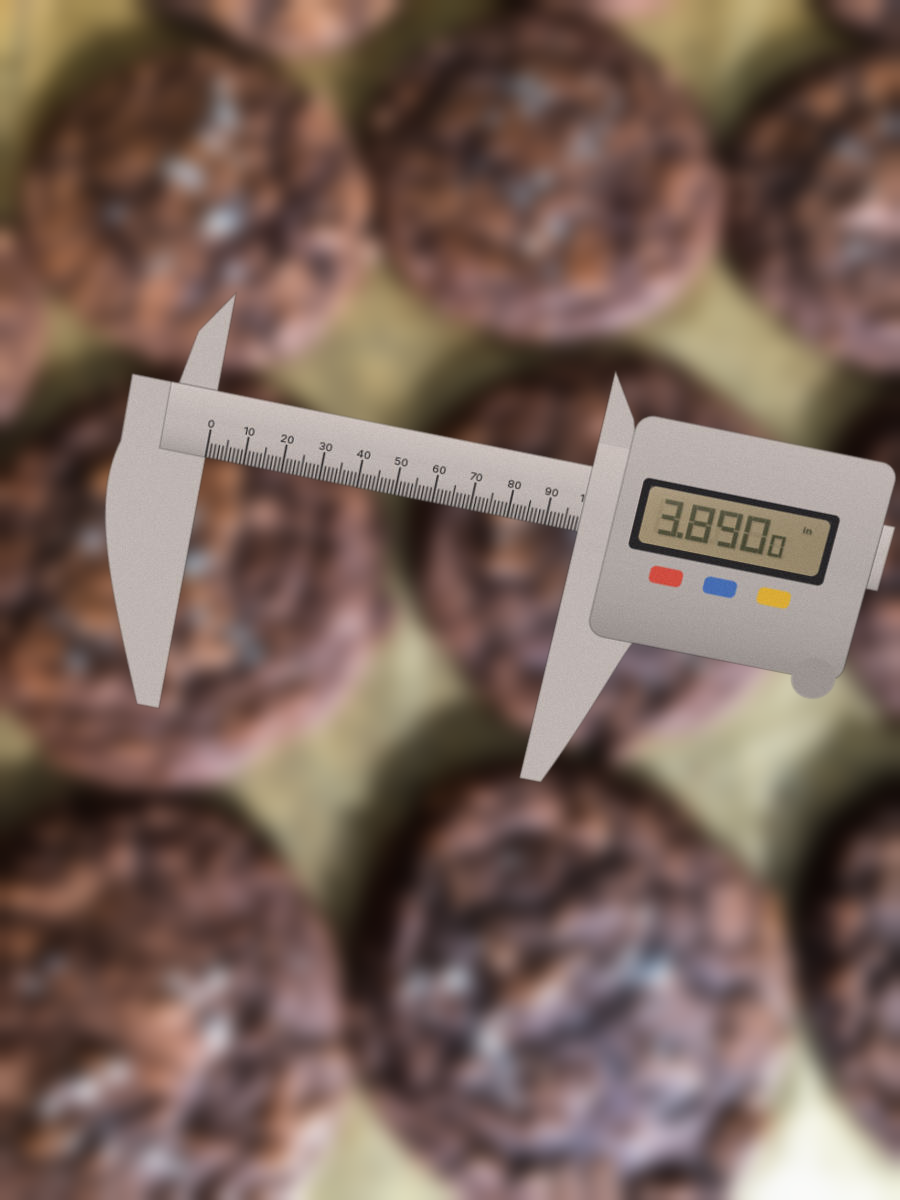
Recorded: 3.8900 (in)
